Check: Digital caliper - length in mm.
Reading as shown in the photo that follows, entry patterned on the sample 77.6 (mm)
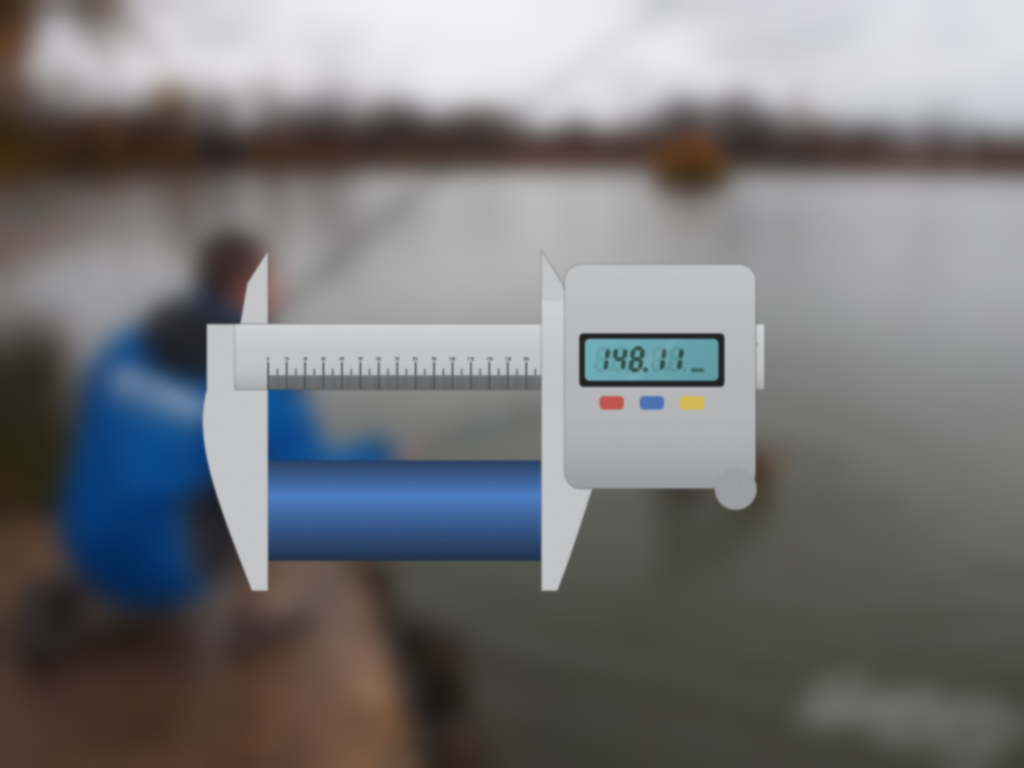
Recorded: 148.11 (mm)
